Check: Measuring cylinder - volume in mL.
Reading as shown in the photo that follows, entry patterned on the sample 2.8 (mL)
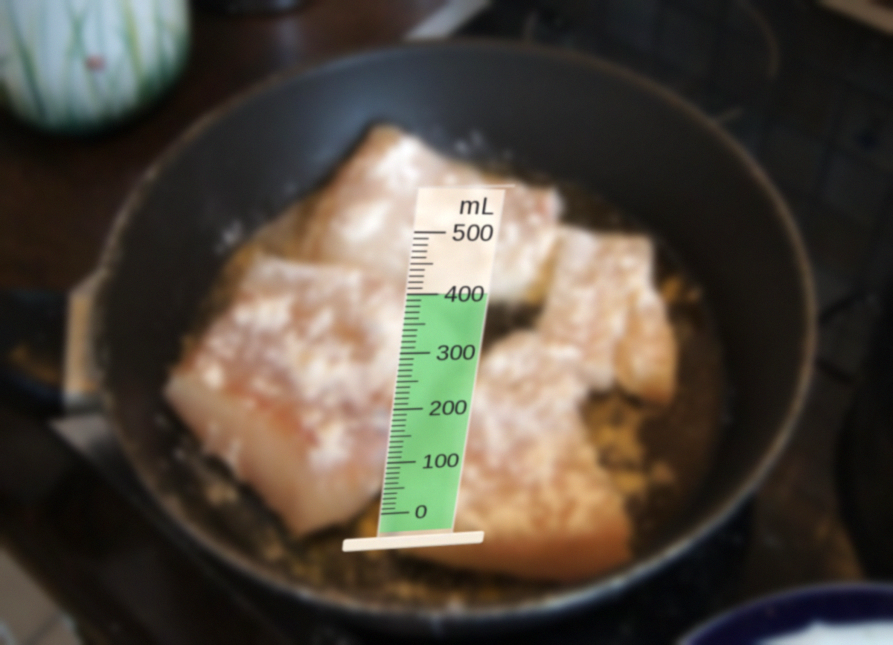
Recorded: 400 (mL)
